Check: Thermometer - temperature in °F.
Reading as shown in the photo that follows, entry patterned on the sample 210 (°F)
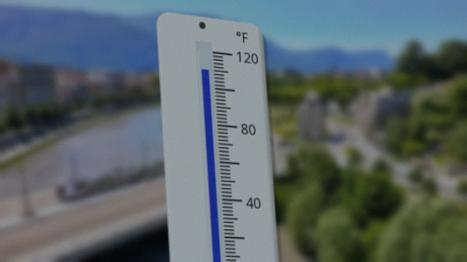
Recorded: 110 (°F)
